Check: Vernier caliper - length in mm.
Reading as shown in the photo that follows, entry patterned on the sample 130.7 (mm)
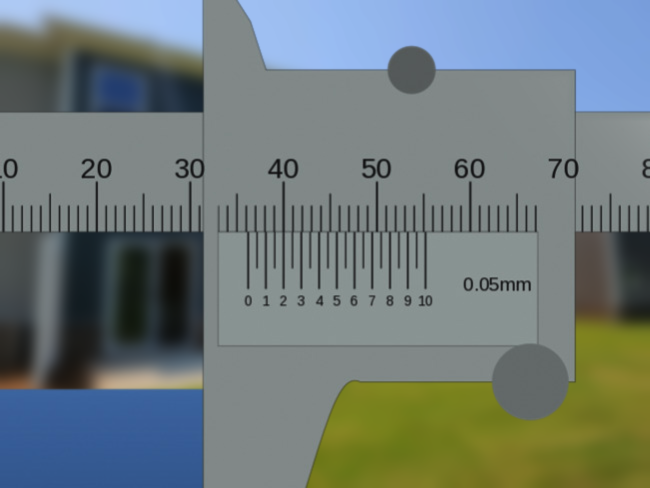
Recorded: 36.2 (mm)
